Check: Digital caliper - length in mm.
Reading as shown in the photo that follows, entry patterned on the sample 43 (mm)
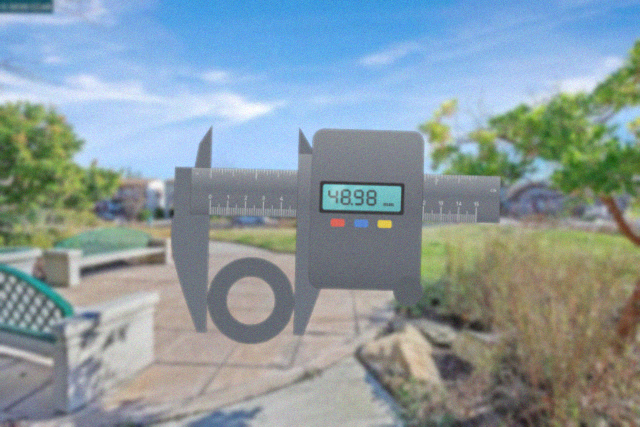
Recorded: 48.98 (mm)
